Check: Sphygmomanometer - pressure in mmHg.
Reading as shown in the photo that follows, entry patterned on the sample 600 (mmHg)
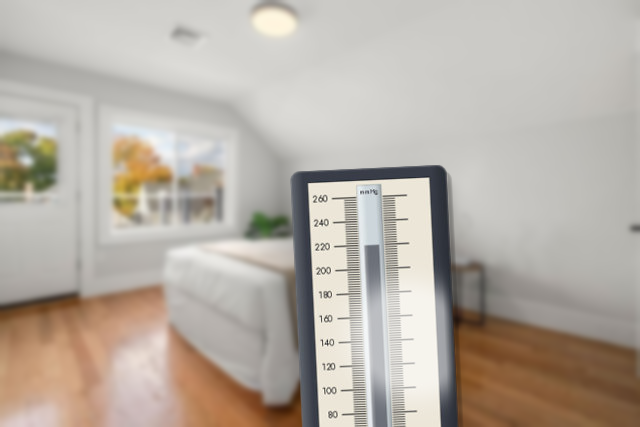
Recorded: 220 (mmHg)
